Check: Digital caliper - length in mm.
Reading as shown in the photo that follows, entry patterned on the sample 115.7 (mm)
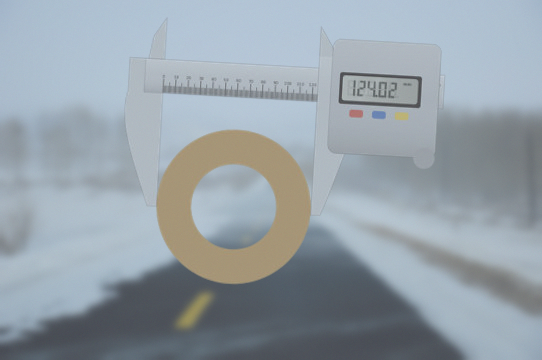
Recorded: 124.02 (mm)
